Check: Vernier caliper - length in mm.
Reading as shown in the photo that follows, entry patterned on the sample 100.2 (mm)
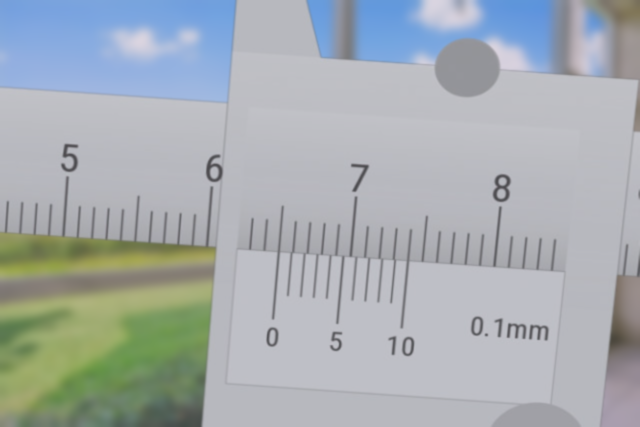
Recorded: 65.0 (mm)
